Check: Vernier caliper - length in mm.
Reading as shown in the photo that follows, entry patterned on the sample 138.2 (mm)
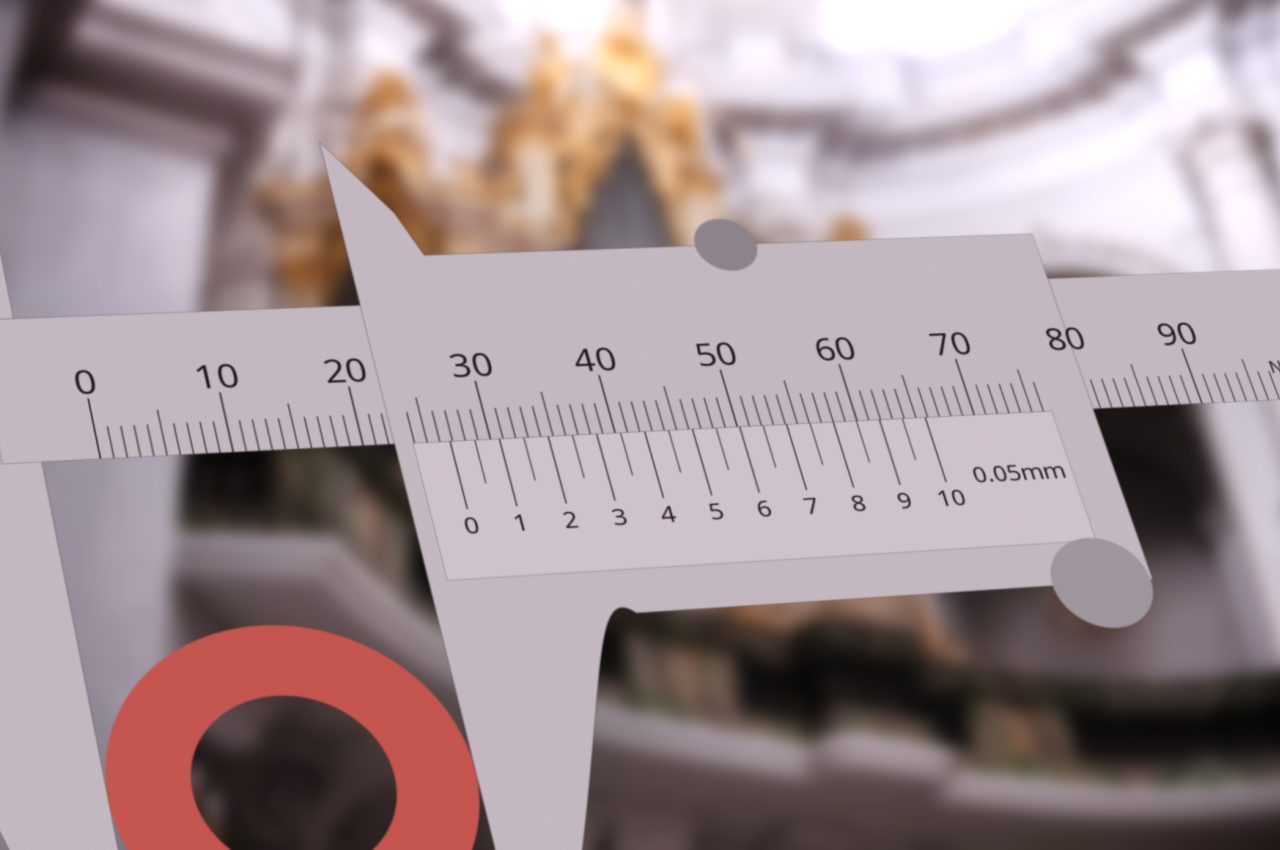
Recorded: 26.8 (mm)
